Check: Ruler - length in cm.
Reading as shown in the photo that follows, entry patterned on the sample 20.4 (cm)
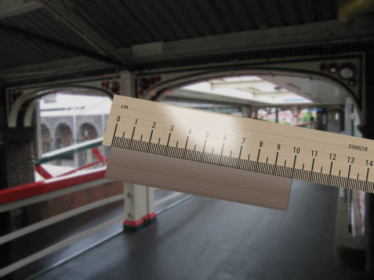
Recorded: 10 (cm)
